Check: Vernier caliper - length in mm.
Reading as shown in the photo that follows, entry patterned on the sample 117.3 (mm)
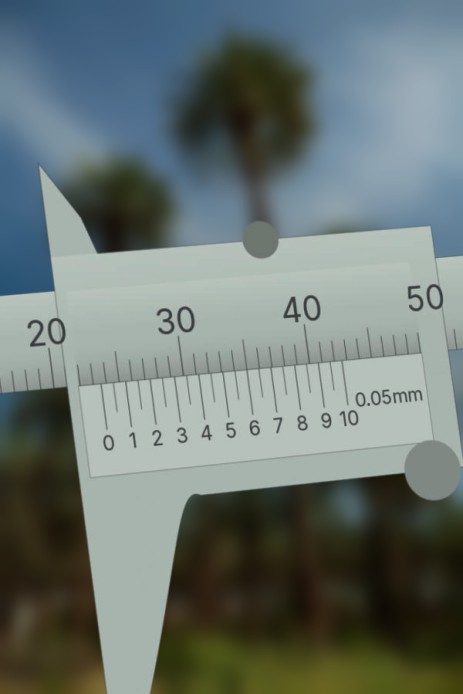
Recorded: 23.6 (mm)
